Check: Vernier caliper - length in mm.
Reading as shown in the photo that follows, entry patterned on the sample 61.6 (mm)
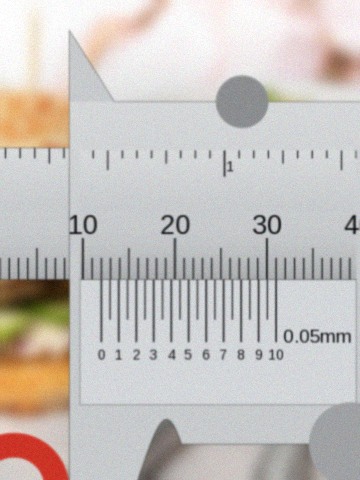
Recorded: 12.0 (mm)
